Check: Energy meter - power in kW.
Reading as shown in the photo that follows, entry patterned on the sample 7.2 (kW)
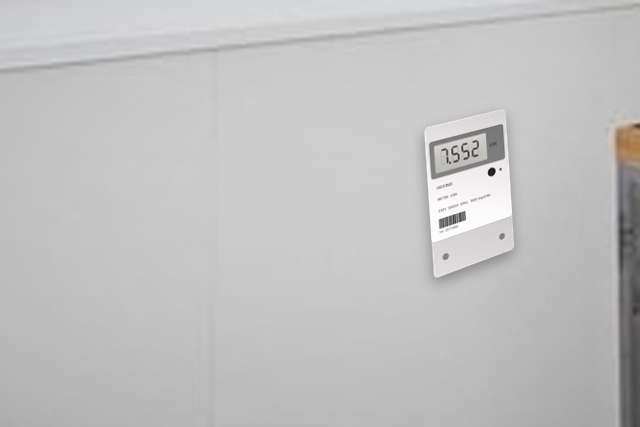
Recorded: 7.552 (kW)
